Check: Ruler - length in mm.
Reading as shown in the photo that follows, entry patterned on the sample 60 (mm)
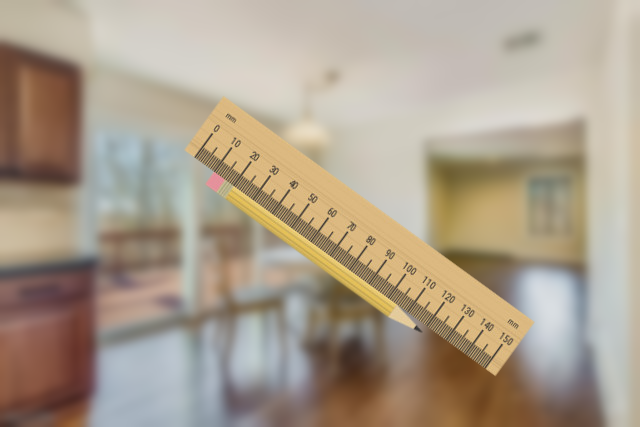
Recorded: 110 (mm)
